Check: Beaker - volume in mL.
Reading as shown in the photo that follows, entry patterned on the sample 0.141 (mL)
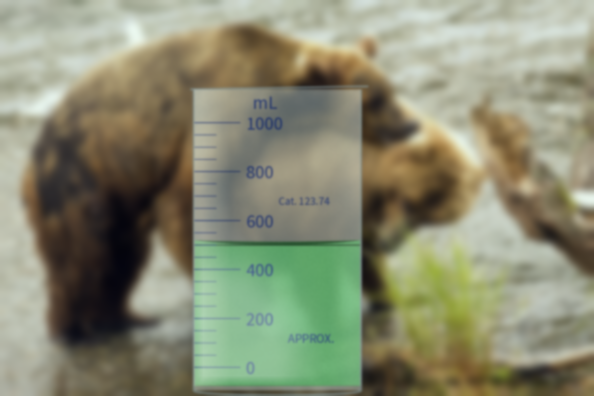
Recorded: 500 (mL)
